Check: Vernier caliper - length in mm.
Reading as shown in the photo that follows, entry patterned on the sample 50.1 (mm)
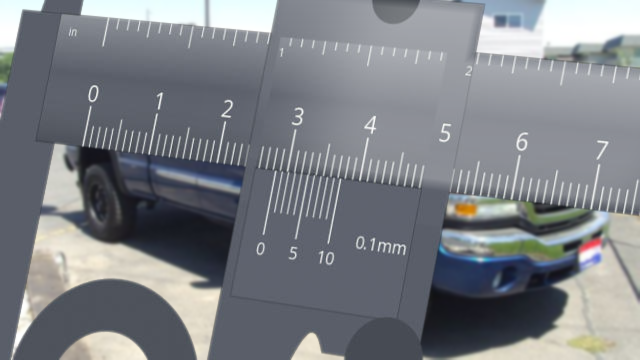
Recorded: 28.4 (mm)
